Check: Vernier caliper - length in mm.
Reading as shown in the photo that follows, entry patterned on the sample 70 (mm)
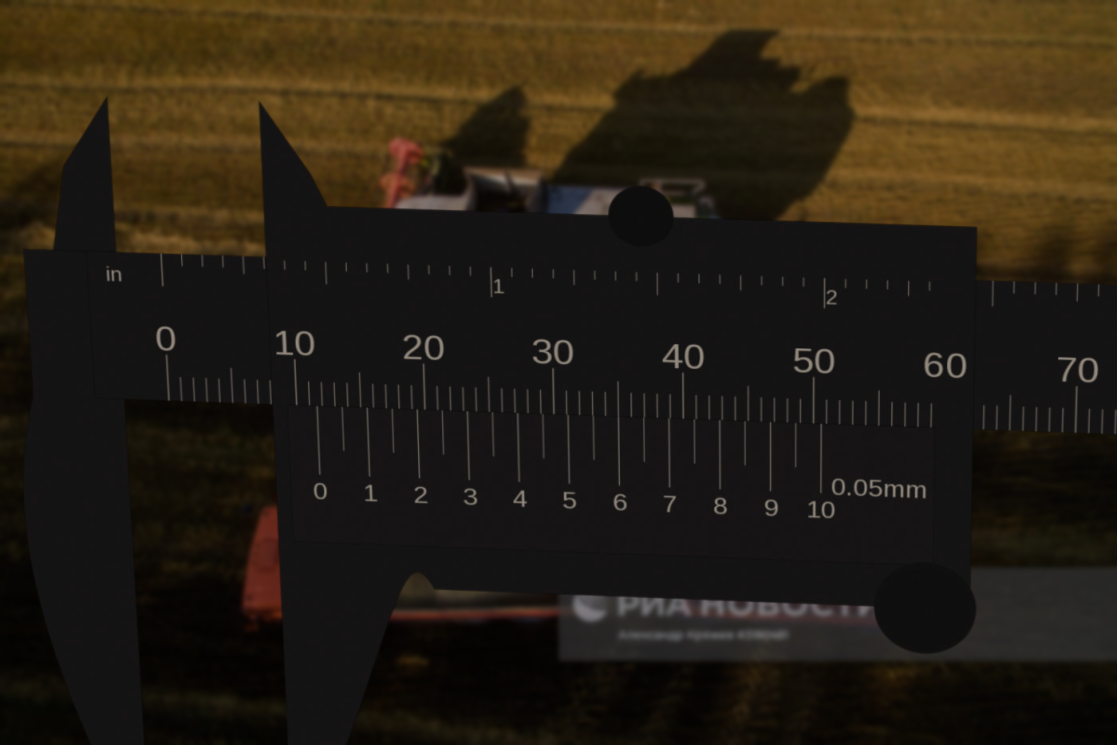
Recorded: 11.6 (mm)
